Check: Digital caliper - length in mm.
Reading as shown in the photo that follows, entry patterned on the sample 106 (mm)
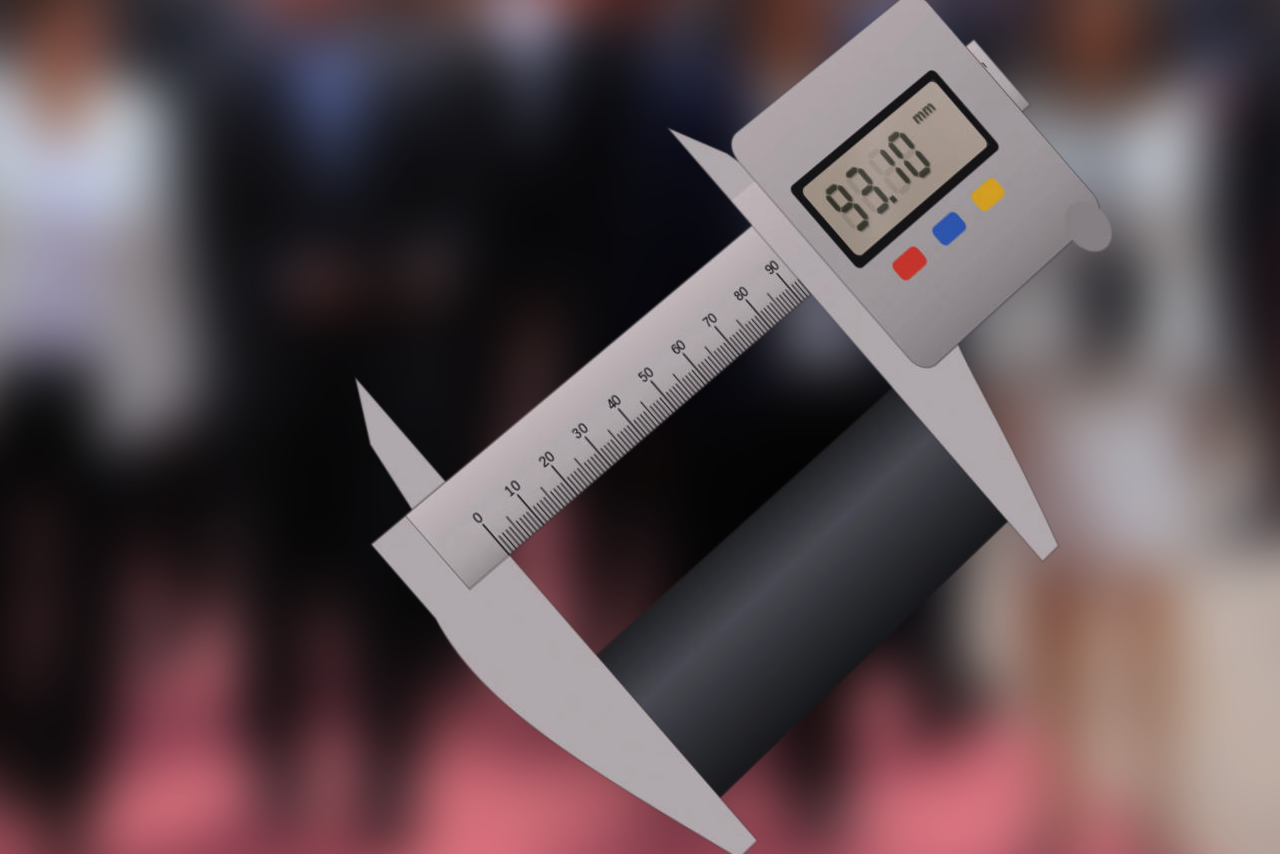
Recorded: 93.10 (mm)
